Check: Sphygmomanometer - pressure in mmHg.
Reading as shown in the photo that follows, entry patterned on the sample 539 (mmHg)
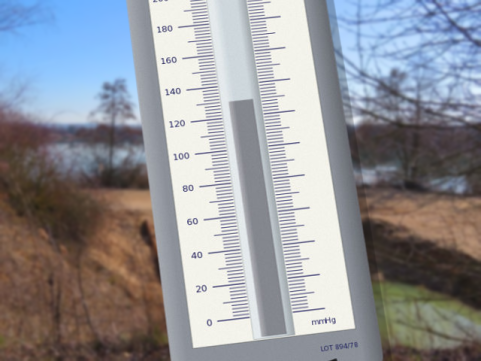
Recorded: 130 (mmHg)
